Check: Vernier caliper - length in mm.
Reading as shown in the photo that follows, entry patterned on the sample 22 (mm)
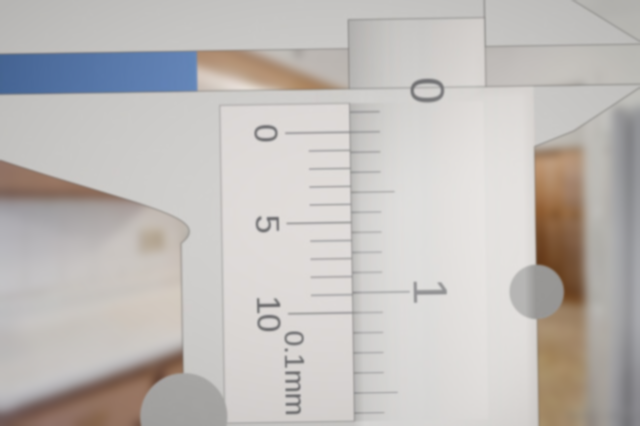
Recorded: 2.0 (mm)
